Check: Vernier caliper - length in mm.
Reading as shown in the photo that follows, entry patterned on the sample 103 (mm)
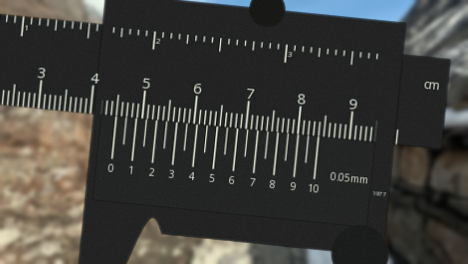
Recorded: 45.0 (mm)
